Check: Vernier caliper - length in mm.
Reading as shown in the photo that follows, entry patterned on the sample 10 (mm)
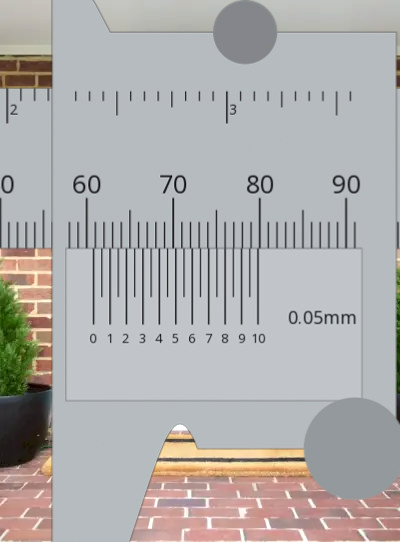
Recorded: 60.8 (mm)
